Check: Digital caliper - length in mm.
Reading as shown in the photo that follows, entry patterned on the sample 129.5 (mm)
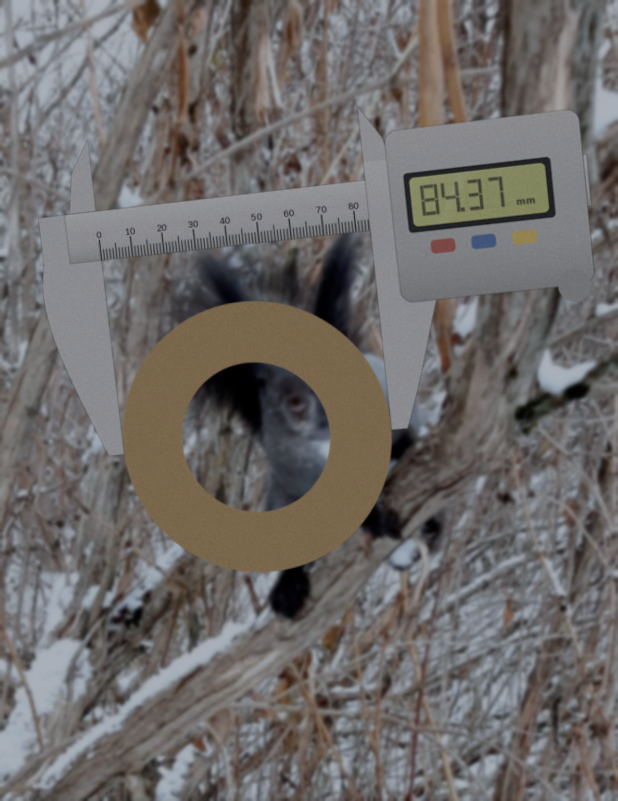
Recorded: 84.37 (mm)
